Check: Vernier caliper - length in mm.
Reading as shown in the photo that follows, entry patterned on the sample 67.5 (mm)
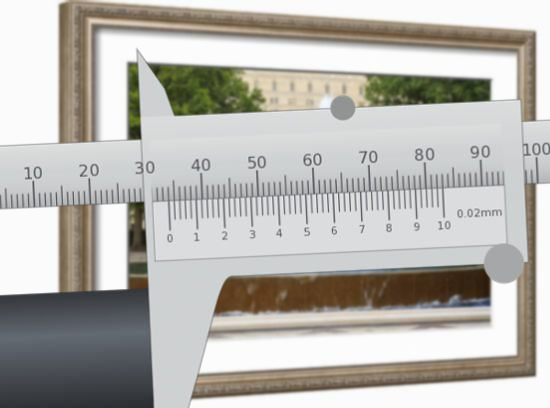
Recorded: 34.0 (mm)
